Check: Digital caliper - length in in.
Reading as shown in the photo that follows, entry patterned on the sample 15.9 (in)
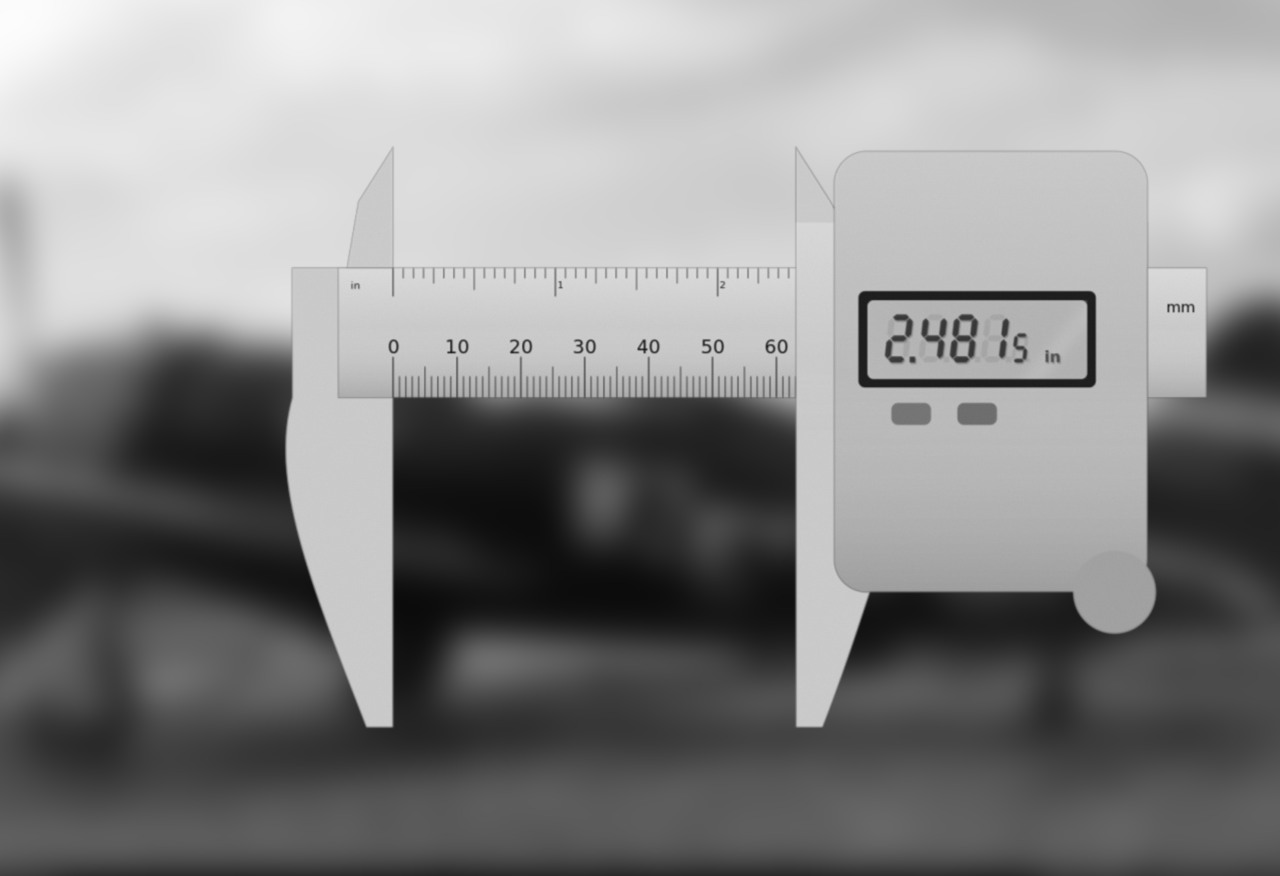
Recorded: 2.4815 (in)
